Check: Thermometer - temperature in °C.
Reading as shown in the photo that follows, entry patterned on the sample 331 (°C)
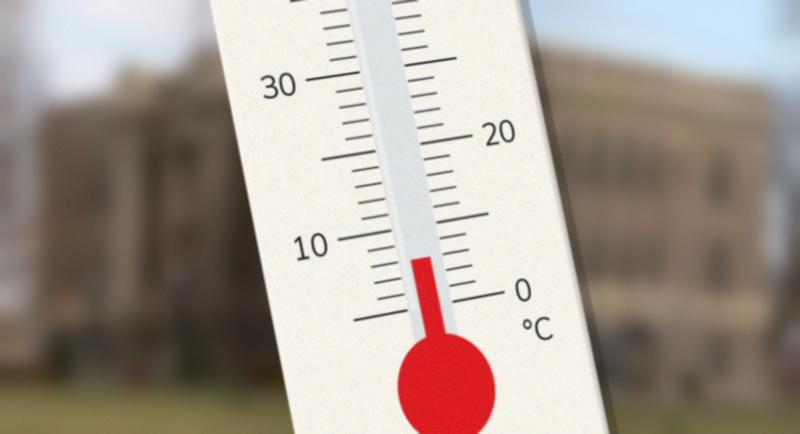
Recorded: 6 (°C)
